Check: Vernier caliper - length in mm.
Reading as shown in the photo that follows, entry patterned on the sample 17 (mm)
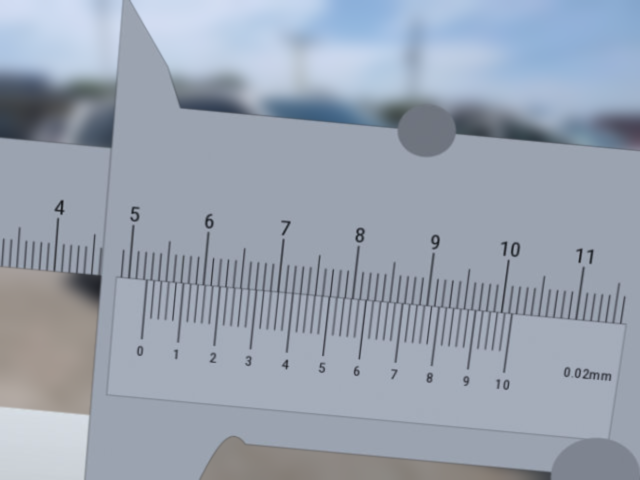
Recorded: 52.4 (mm)
